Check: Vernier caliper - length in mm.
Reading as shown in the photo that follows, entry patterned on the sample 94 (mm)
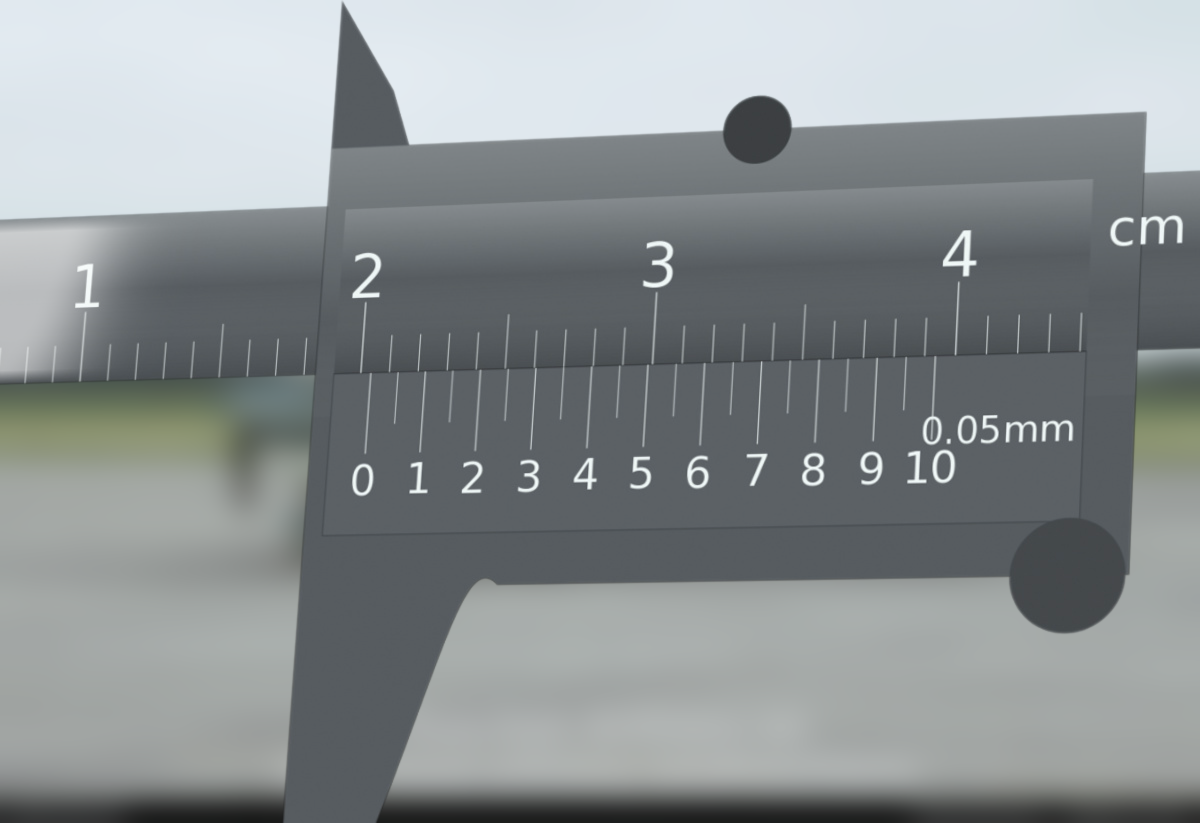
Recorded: 20.35 (mm)
